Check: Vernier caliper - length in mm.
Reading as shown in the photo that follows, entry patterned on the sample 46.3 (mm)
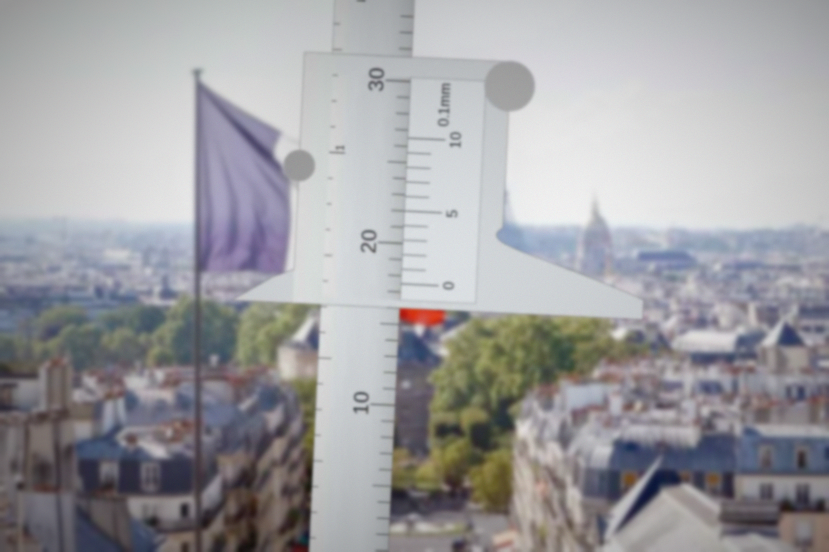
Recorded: 17.5 (mm)
